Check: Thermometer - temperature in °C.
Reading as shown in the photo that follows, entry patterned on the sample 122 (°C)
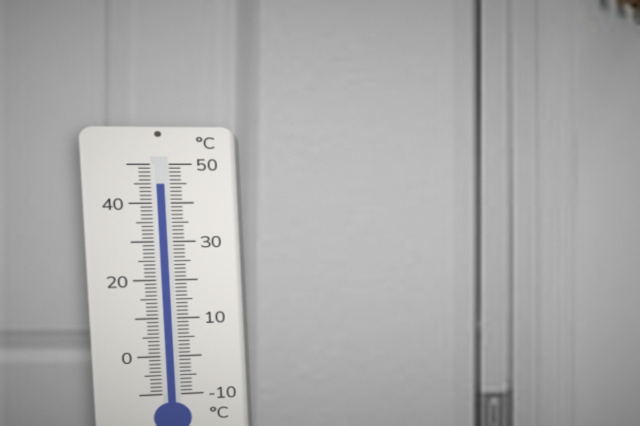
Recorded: 45 (°C)
